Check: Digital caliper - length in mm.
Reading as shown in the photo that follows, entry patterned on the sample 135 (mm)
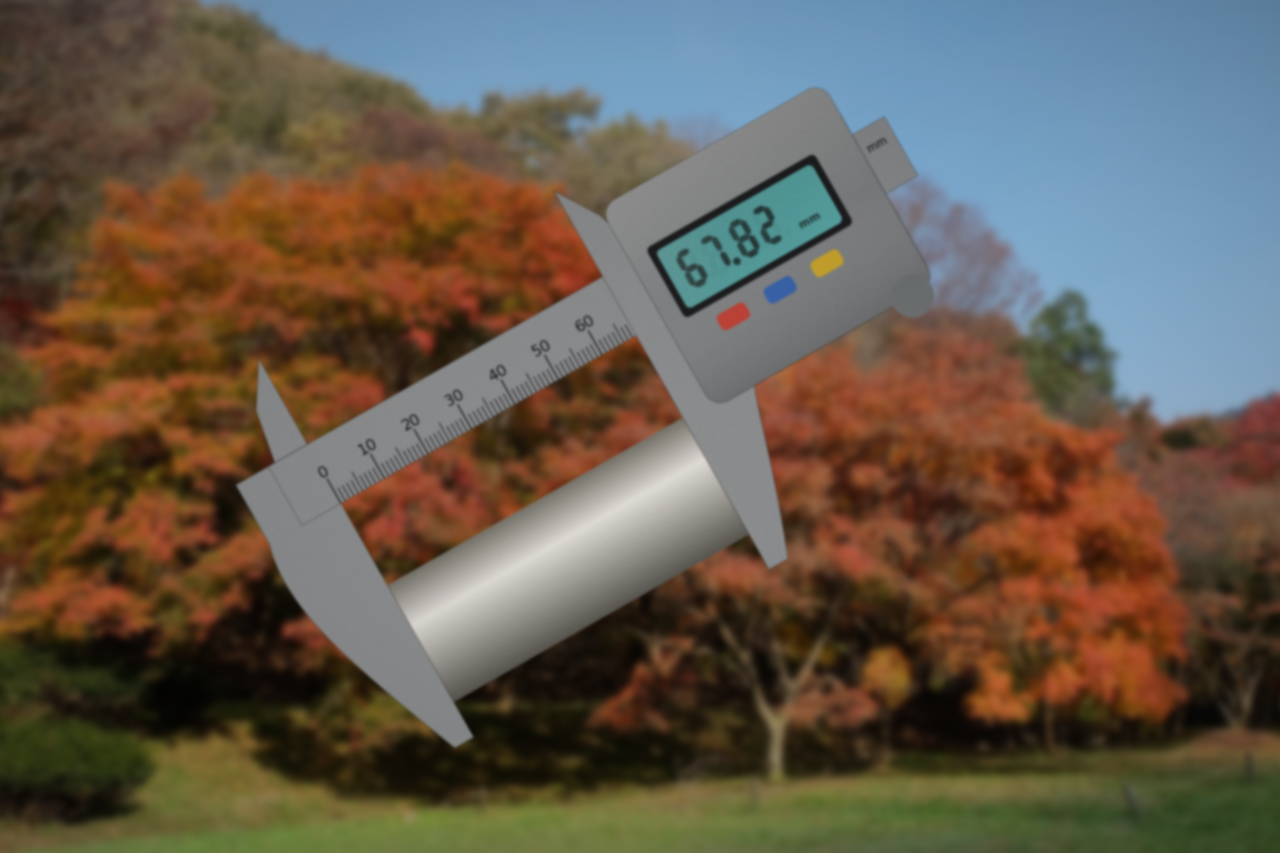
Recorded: 67.82 (mm)
